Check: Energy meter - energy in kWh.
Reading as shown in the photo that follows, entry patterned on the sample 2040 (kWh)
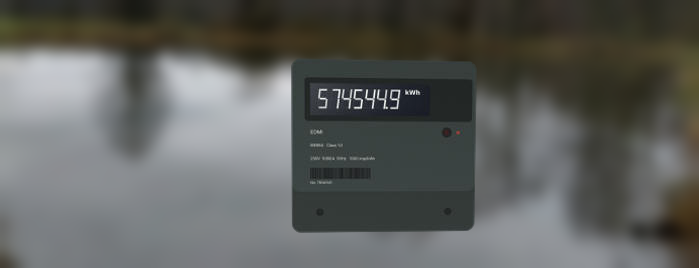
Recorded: 574544.9 (kWh)
